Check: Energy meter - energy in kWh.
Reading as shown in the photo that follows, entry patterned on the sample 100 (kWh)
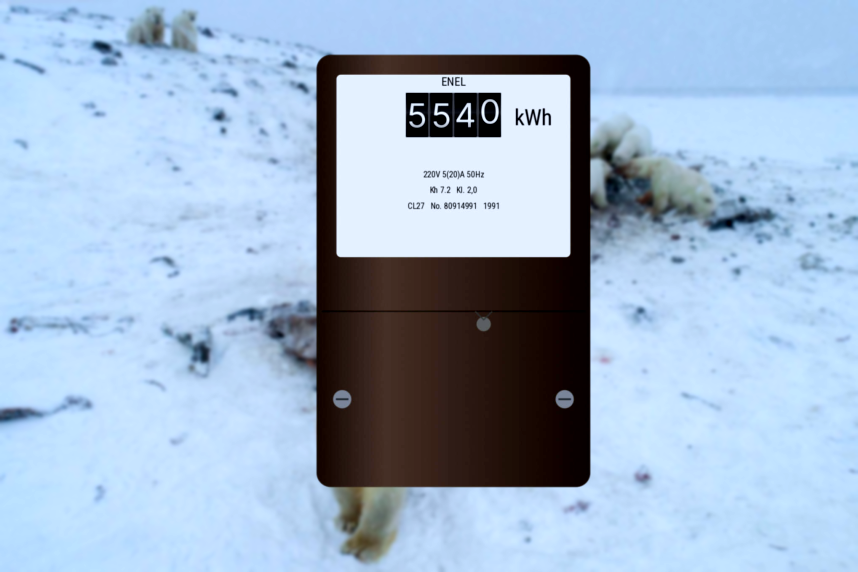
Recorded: 5540 (kWh)
